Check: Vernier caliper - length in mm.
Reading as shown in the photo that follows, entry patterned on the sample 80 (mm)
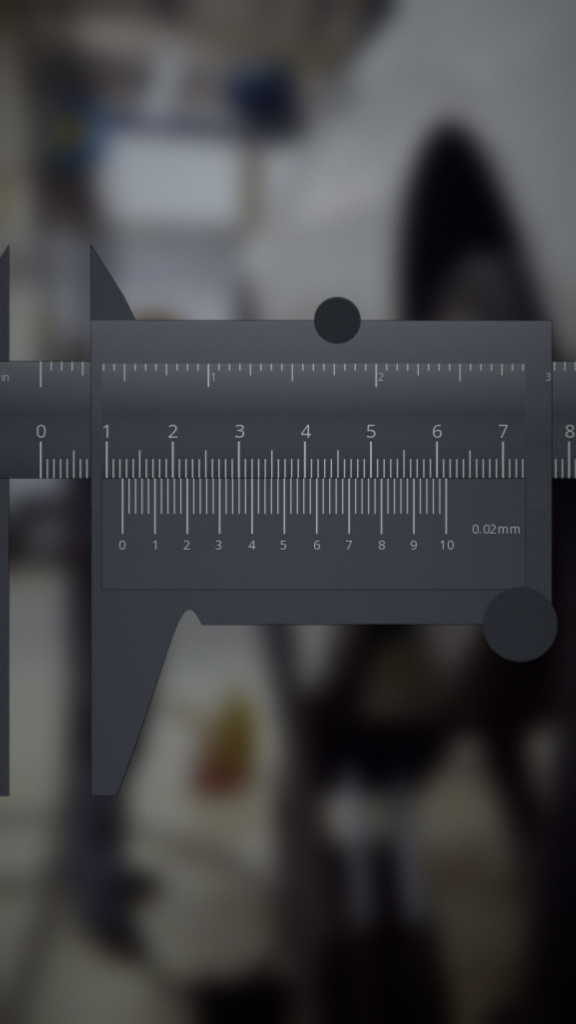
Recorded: 12.4 (mm)
